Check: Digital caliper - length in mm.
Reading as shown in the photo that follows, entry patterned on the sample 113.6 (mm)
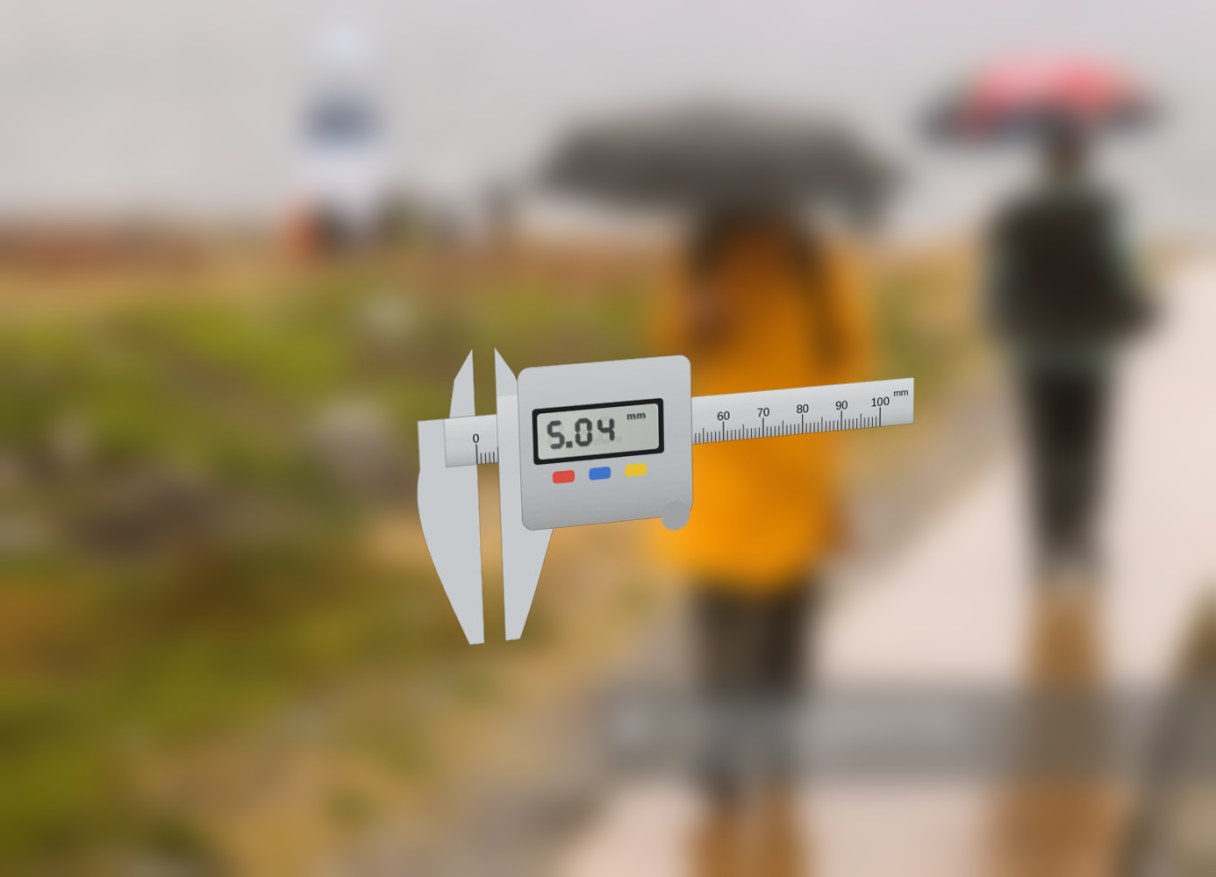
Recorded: 5.04 (mm)
